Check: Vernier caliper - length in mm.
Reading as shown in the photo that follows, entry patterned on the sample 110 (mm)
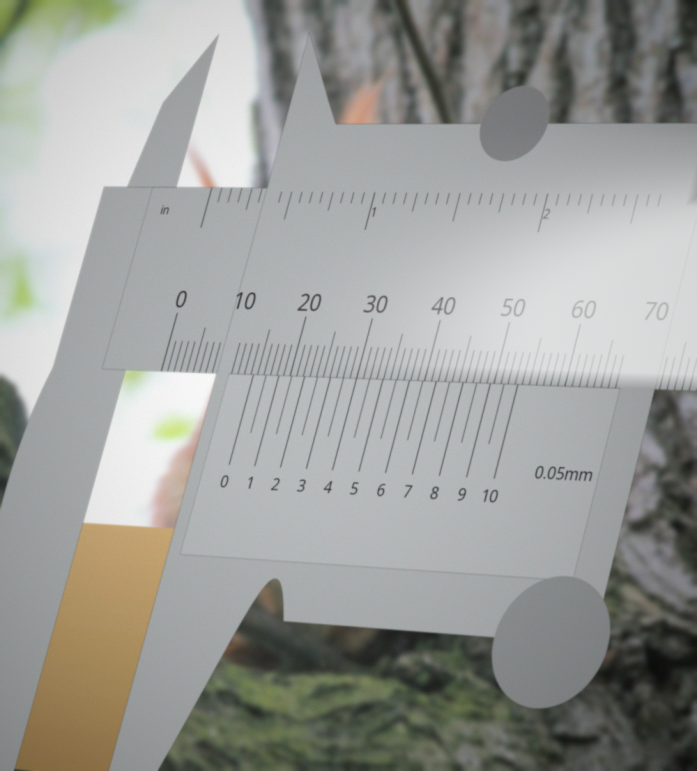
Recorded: 14.4 (mm)
